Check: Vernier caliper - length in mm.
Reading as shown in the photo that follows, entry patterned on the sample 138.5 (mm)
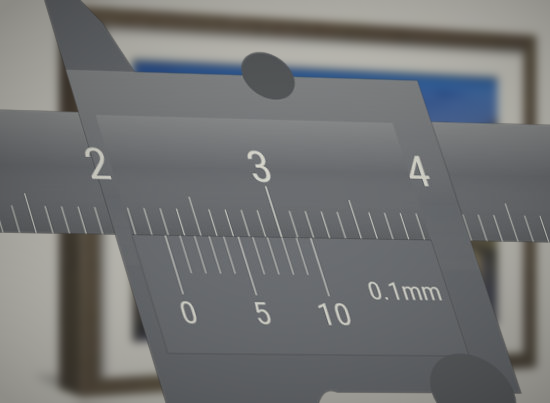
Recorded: 22.8 (mm)
